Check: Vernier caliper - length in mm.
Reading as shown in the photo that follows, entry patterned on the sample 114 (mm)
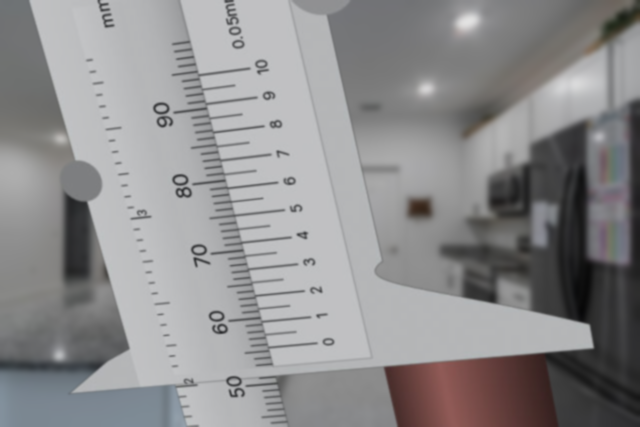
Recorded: 55.5 (mm)
